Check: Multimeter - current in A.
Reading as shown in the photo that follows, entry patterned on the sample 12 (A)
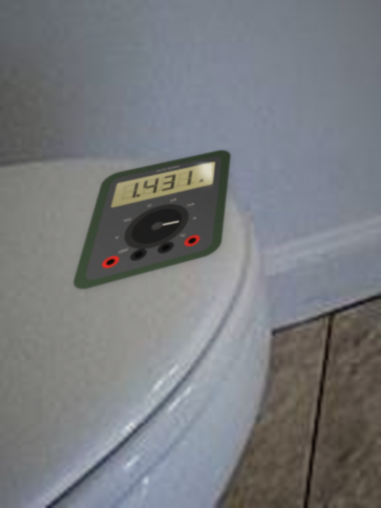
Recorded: 1.431 (A)
